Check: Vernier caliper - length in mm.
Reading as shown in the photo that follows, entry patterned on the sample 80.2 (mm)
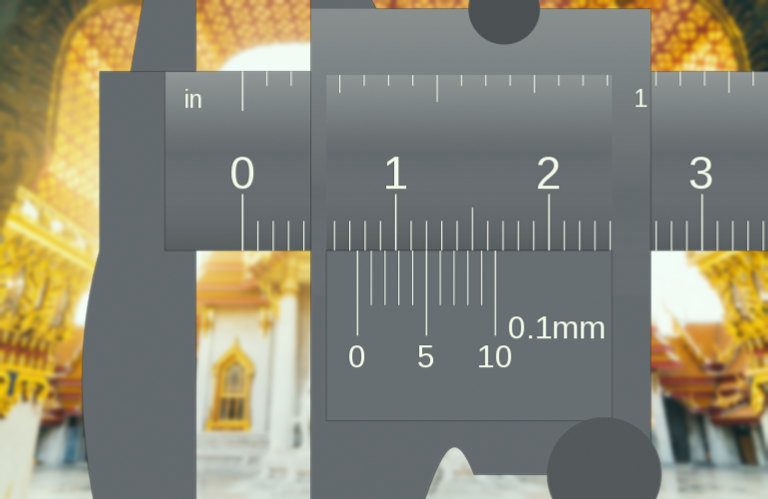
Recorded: 7.5 (mm)
